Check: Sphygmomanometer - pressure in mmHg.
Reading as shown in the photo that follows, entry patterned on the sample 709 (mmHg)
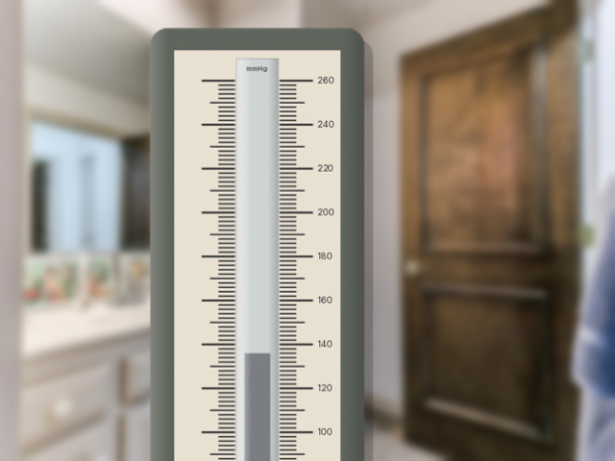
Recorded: 136 (mmHg)
